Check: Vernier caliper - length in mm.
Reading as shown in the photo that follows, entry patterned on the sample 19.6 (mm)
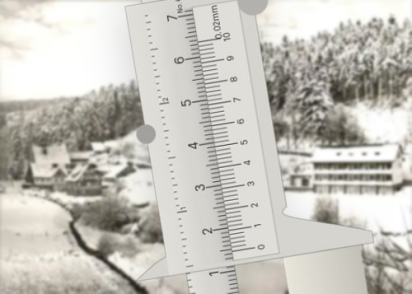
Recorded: 14.5 (mm)
